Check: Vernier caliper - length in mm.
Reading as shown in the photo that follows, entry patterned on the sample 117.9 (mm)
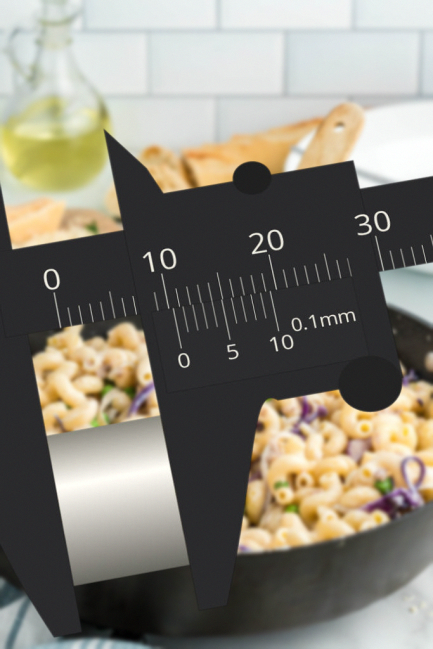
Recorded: 10.4 (mm)
